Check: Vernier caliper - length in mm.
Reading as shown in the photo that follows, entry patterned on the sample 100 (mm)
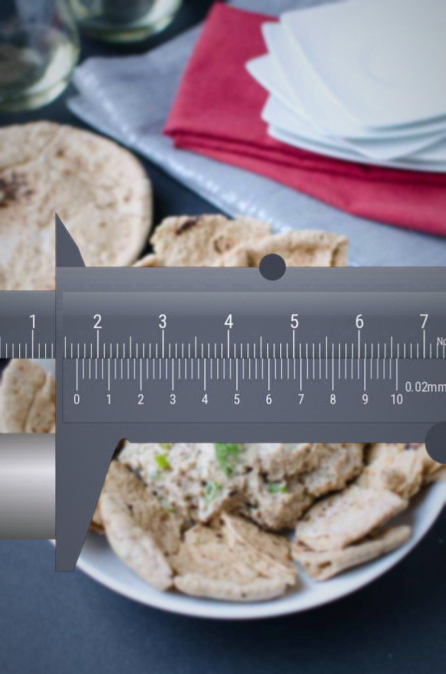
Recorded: 16.8 (mm)
